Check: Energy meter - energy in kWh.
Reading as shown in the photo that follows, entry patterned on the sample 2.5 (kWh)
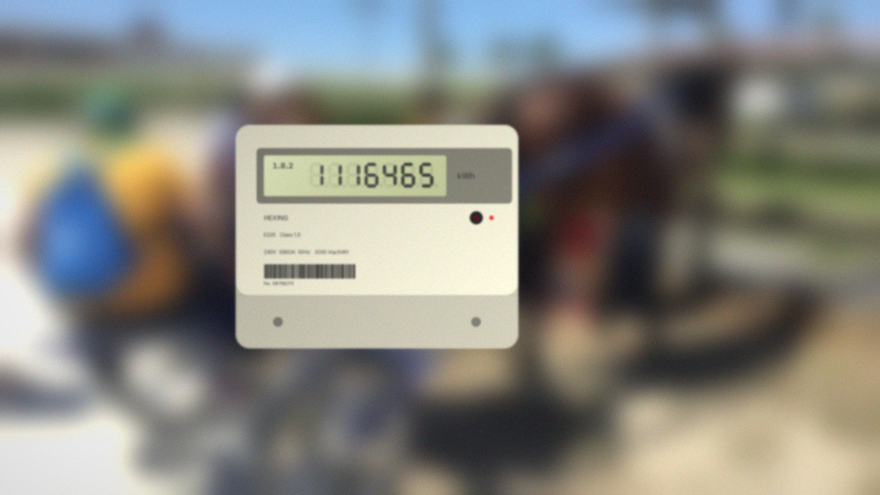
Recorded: 1116465 (kWh)
